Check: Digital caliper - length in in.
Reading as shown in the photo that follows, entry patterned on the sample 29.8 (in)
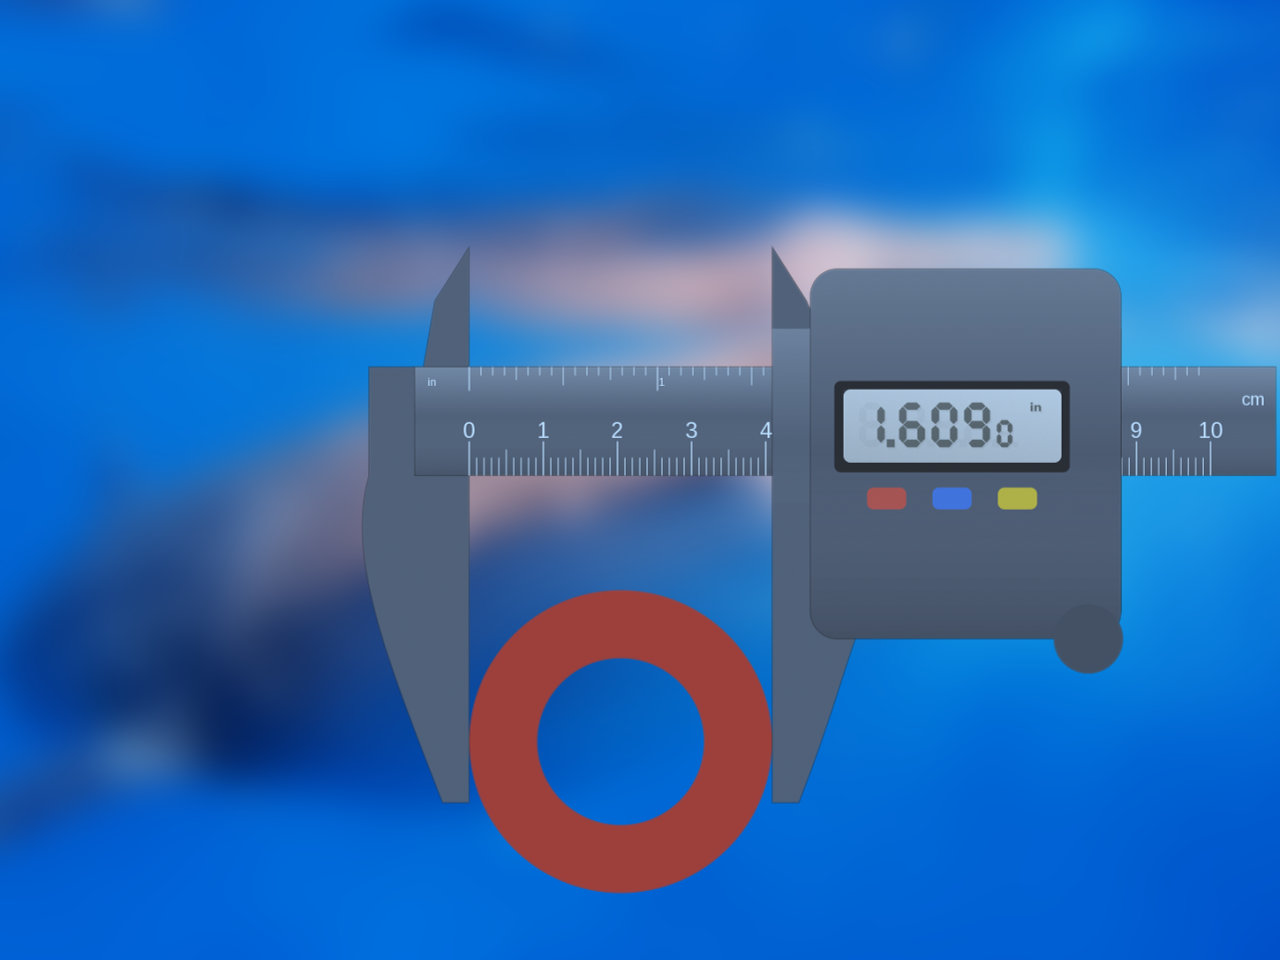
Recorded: 1.6090 (in)
